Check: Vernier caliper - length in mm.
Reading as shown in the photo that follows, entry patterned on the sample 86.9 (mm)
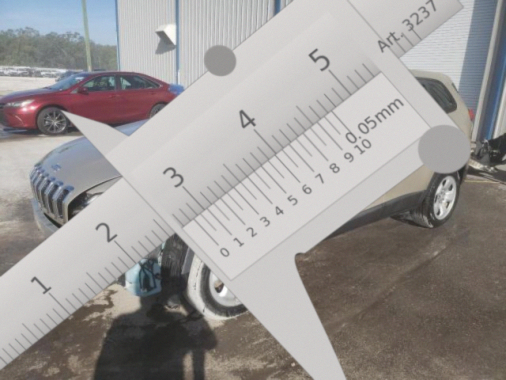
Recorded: 28.4 (mm)
